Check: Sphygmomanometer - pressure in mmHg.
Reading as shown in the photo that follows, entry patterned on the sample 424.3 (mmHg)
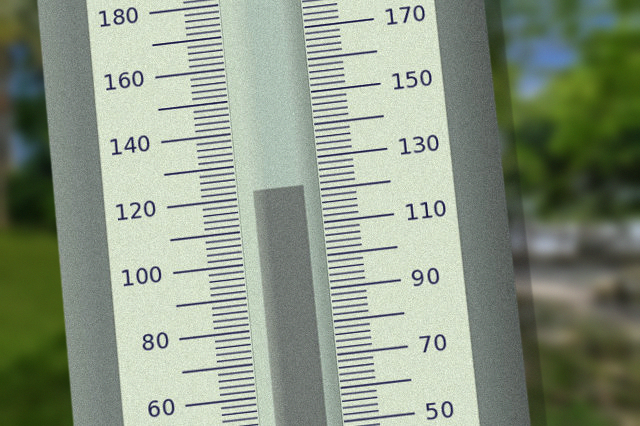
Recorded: 122 (mmHg)
